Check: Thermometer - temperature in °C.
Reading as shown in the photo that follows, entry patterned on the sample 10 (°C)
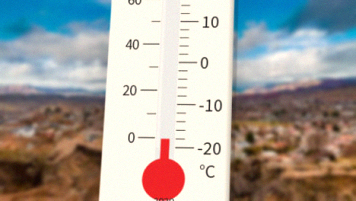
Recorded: -18 (°C)
